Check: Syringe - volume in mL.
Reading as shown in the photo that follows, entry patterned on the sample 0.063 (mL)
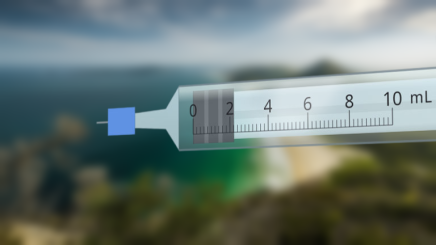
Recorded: 0 (mL)
